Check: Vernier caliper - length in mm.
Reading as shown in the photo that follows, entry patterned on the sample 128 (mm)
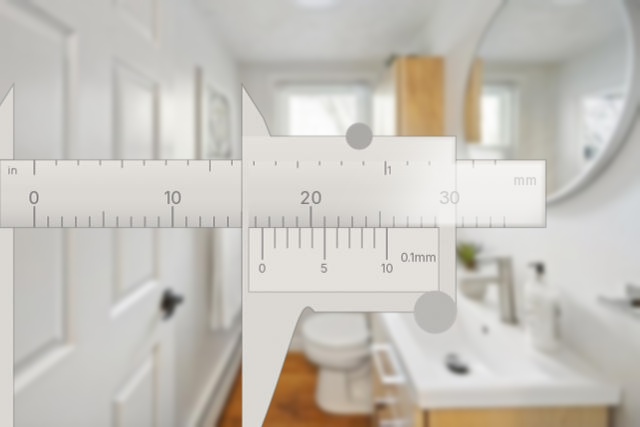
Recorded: 16.5 (mm)
